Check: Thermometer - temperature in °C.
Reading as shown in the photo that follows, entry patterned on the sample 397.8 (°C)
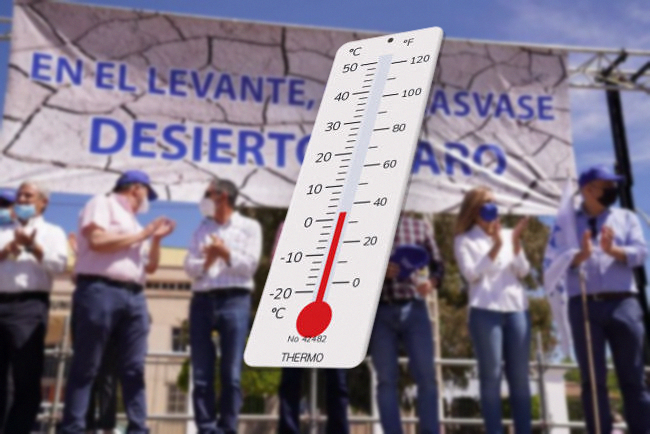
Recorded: 2 (°C)
